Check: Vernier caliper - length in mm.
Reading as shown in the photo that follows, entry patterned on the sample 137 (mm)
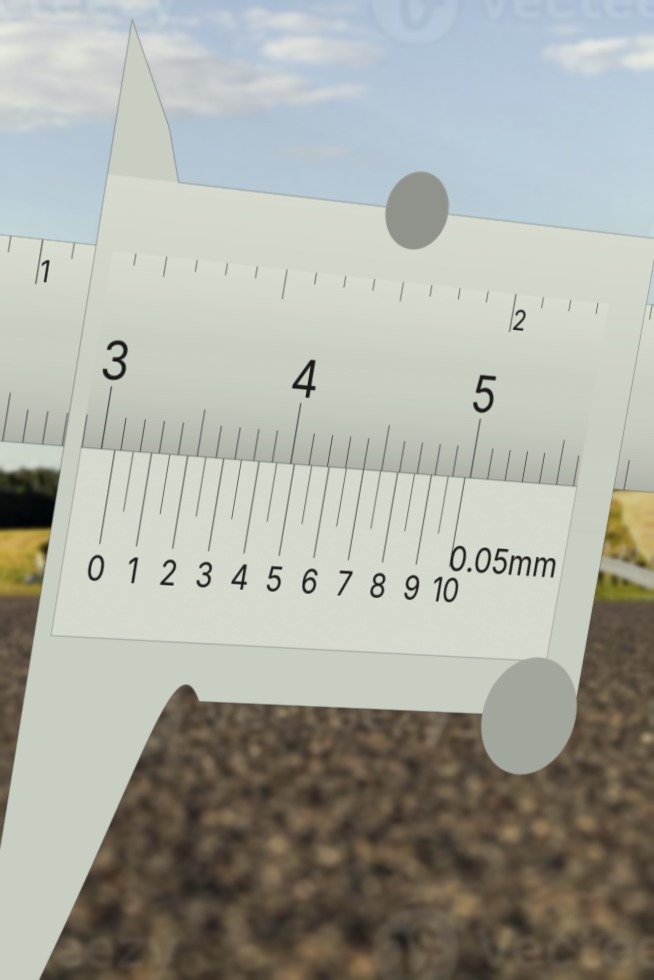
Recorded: 30.7 (mm)
